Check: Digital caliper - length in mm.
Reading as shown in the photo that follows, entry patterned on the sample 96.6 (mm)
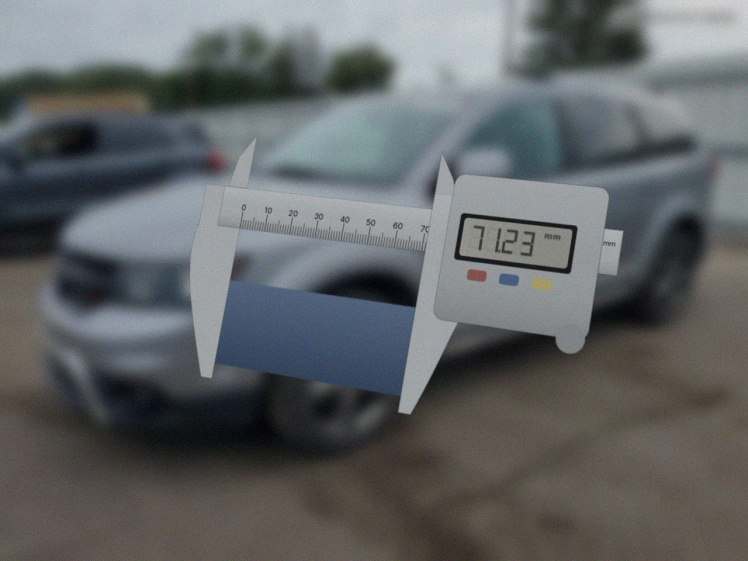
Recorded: 71.23 (mm)
